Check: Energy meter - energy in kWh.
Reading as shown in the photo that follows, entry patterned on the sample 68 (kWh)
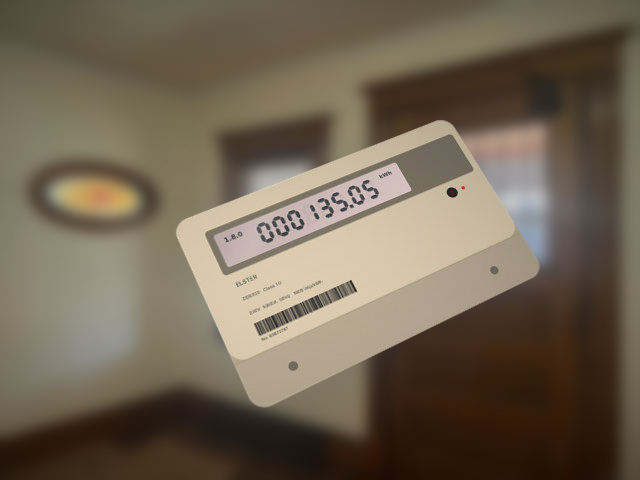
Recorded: 135.05 (kWh)
